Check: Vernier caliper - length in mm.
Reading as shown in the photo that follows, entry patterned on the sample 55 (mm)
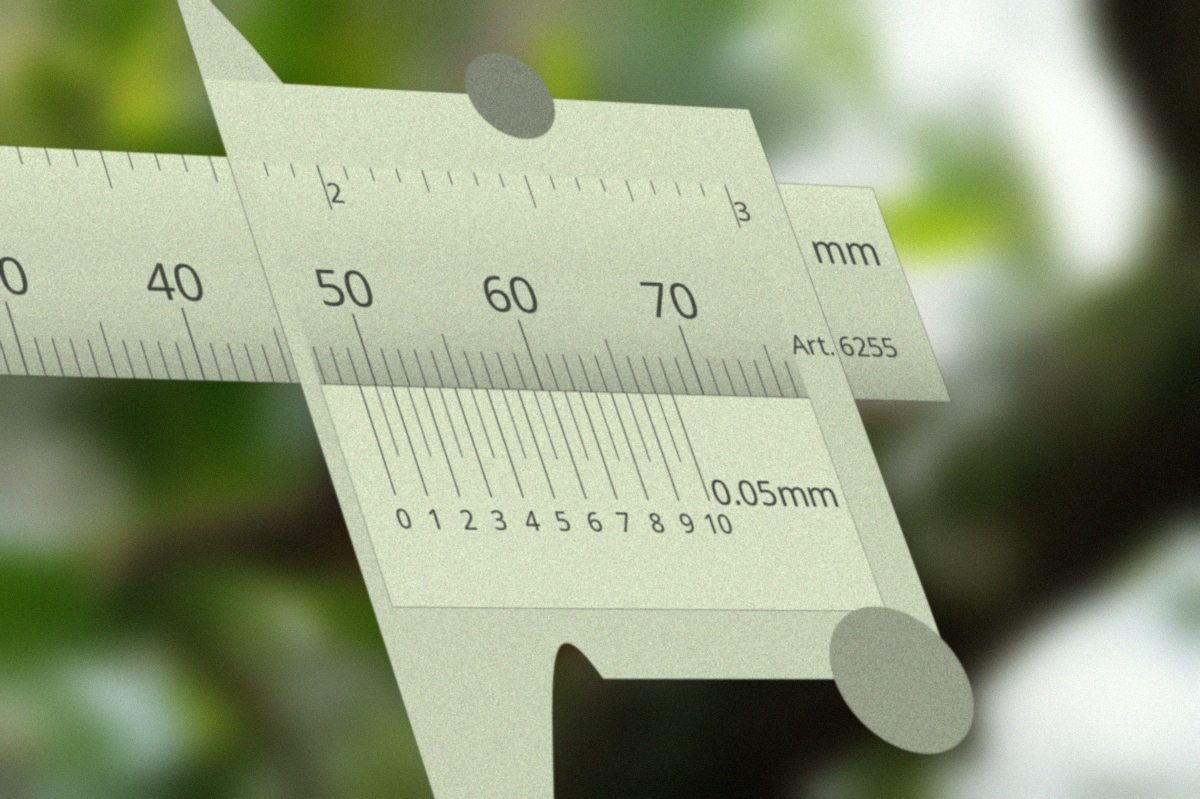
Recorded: 49.0 (mm)
